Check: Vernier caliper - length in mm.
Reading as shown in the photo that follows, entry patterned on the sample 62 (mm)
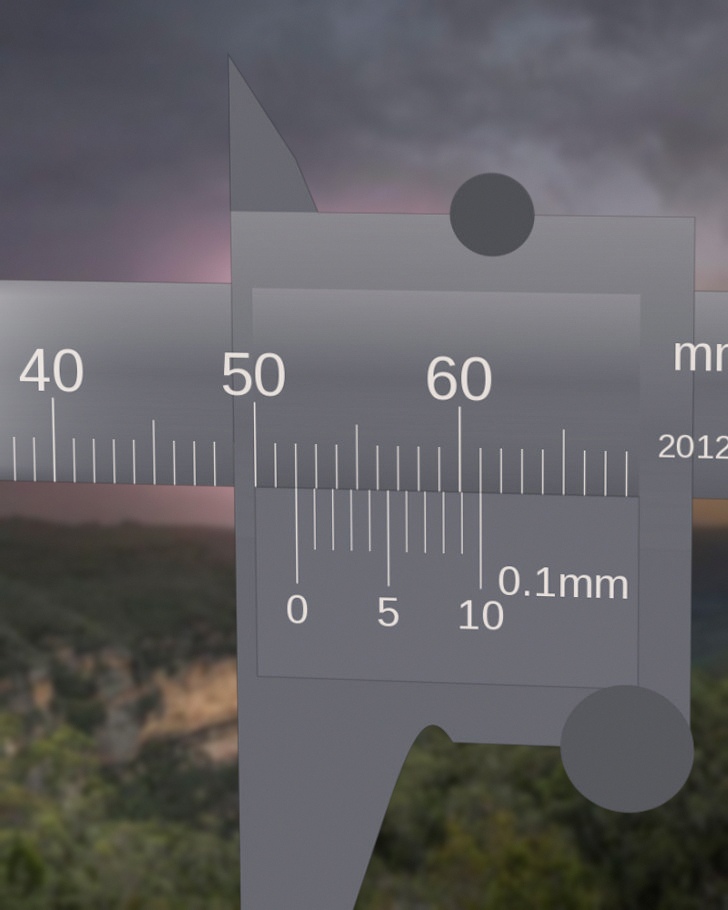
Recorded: 52.0 (mm)
